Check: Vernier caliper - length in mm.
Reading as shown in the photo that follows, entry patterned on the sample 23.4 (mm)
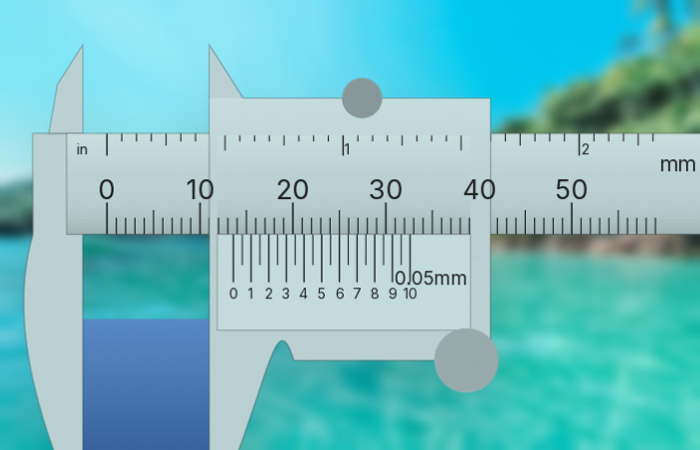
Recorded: 13.6 (mm)
